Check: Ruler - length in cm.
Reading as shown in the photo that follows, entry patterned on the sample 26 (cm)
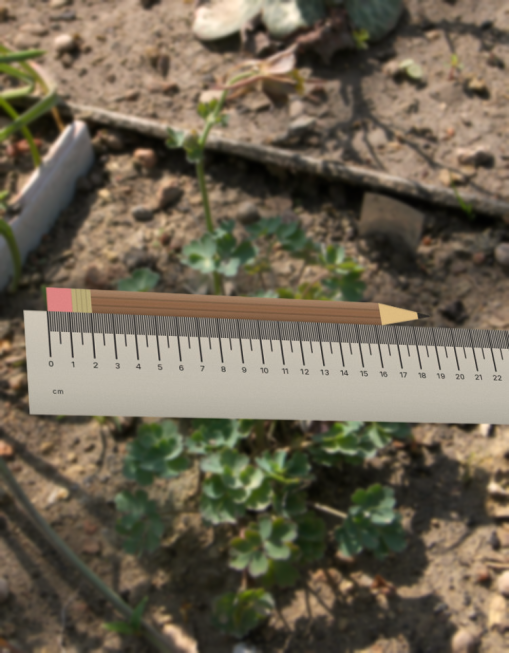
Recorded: 19 (cm)
